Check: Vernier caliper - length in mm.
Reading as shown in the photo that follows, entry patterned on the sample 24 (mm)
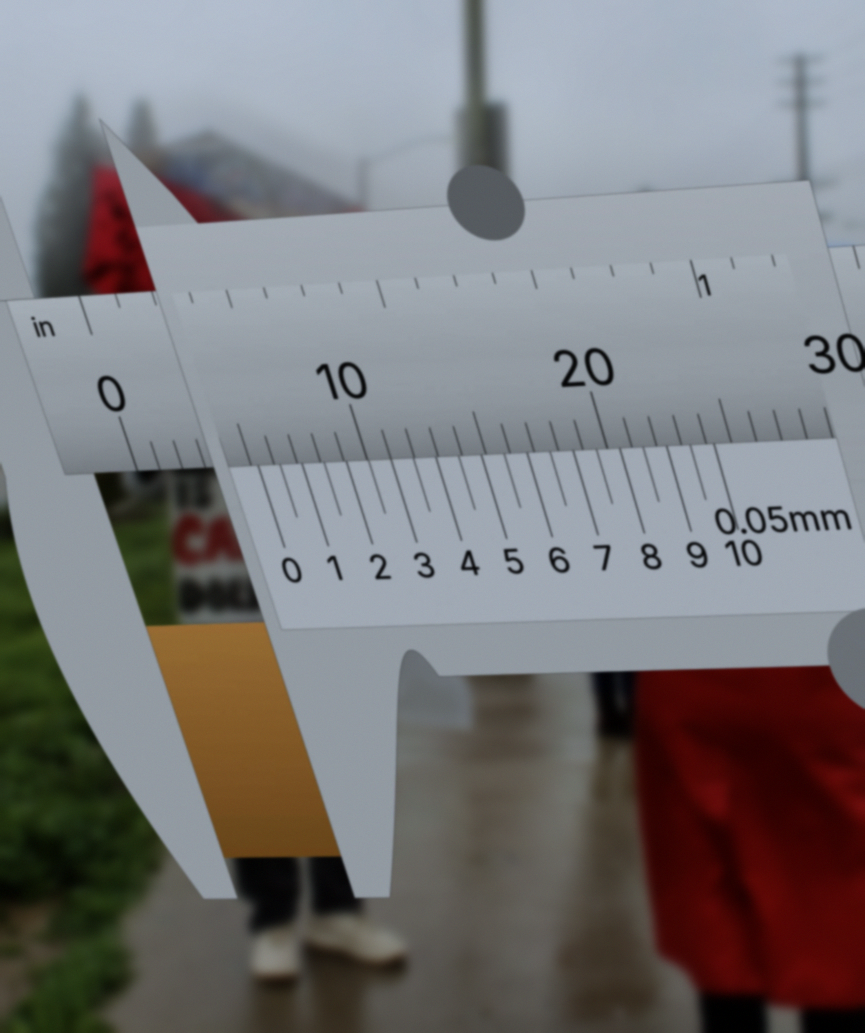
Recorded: 5.3 (mm)
